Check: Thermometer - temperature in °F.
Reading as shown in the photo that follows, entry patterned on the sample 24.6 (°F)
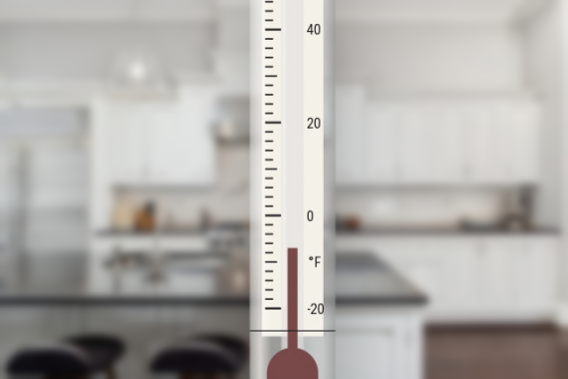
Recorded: -7 (°F)
